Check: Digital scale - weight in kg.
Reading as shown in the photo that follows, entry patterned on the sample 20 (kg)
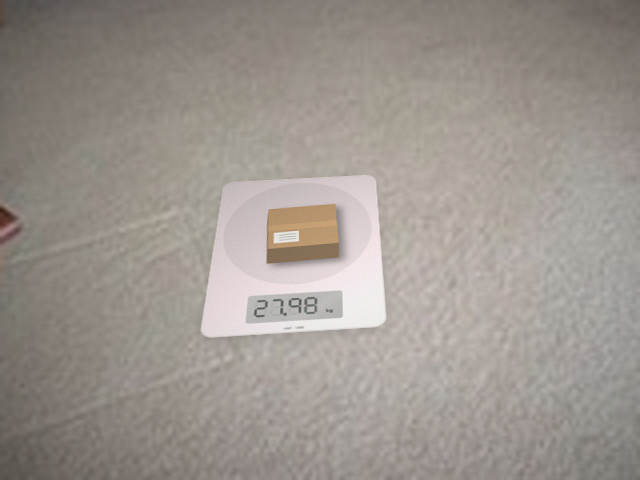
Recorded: 27.98 (kg)
